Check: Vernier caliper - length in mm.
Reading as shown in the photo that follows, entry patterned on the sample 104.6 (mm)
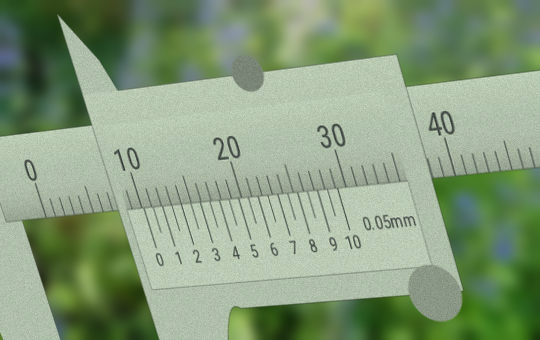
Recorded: 10.2 (mm)
